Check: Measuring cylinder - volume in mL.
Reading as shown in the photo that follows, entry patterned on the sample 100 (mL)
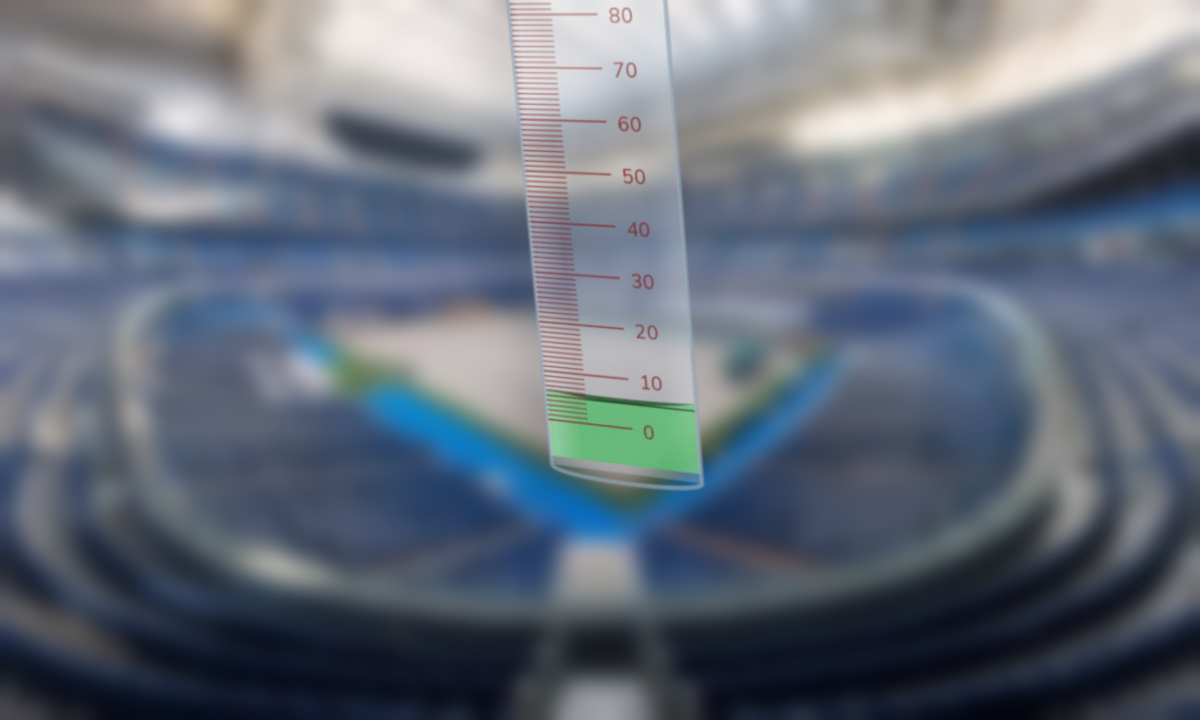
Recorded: 5 (mL)
